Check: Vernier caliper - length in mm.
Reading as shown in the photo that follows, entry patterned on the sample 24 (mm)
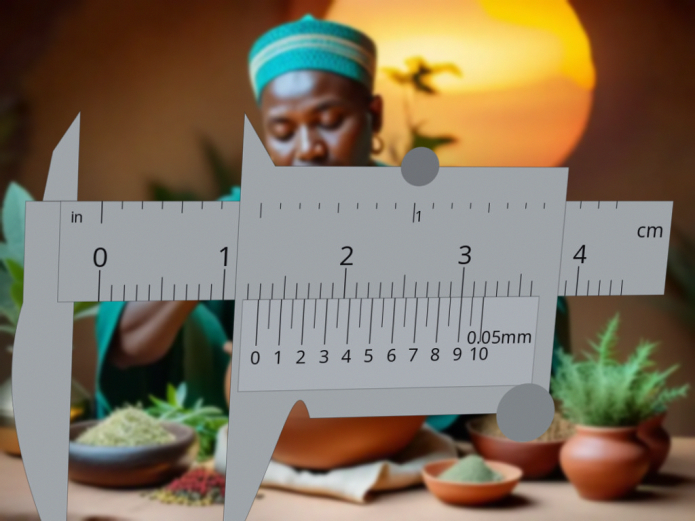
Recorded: 12.9 (mm)
